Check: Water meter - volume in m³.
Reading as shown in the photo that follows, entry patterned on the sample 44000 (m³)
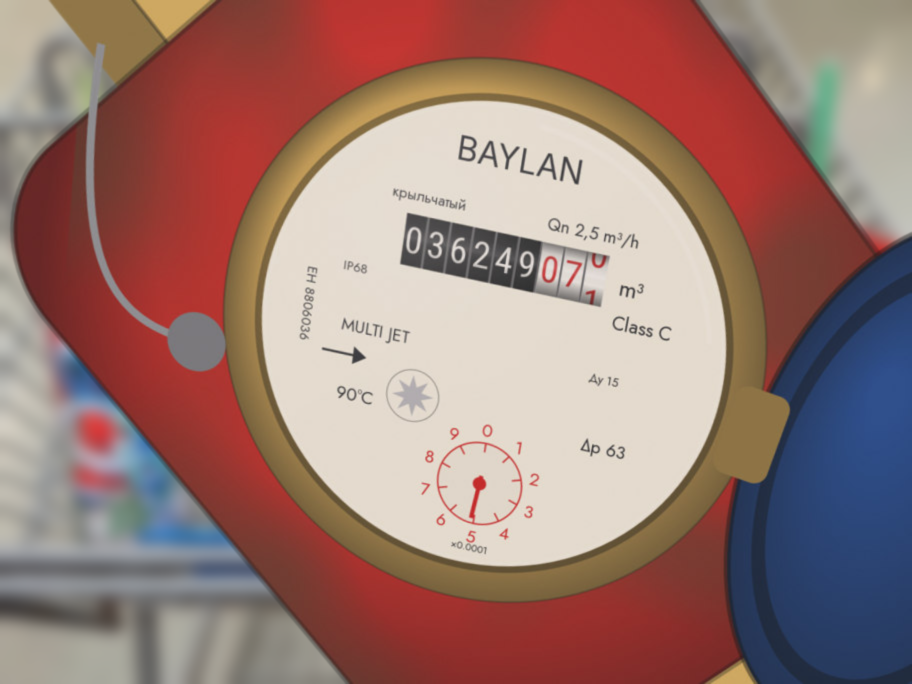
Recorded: 36249.0705 (m³)
